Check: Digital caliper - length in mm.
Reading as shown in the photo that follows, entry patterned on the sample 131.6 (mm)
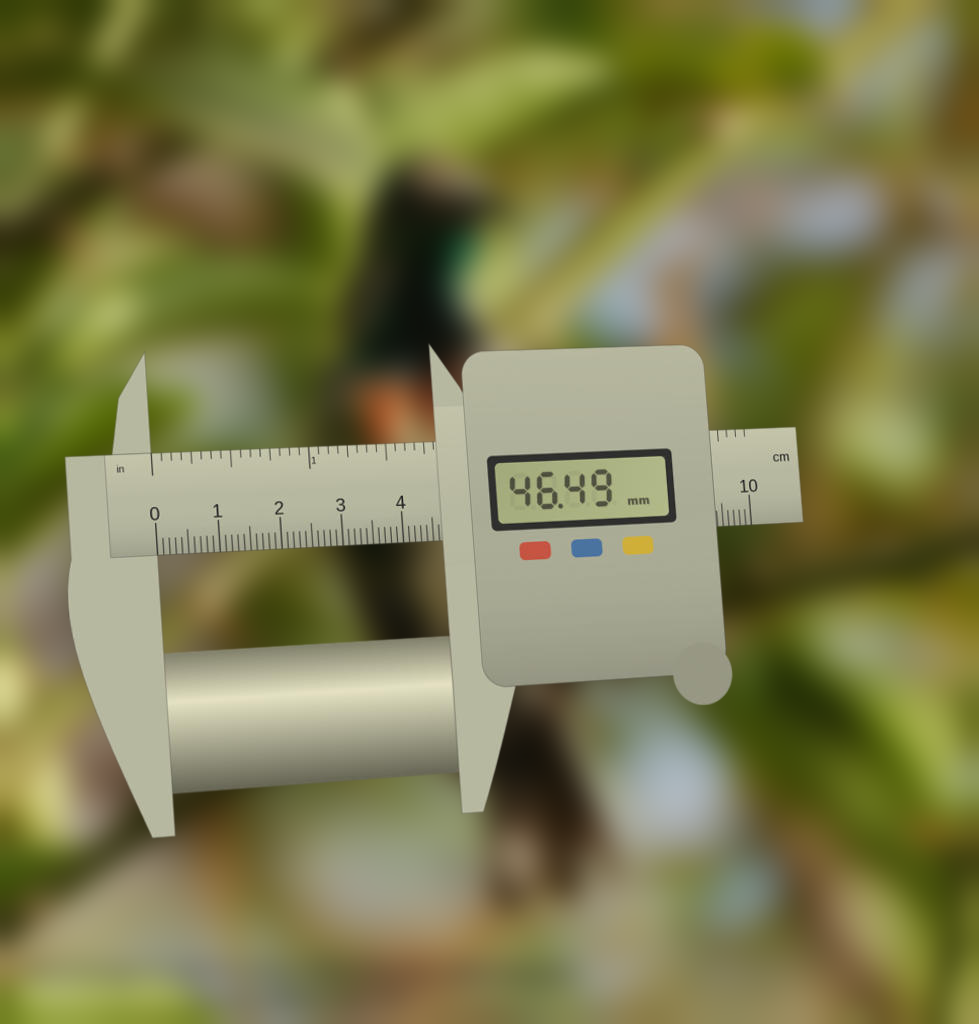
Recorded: 46.49 (mm)
